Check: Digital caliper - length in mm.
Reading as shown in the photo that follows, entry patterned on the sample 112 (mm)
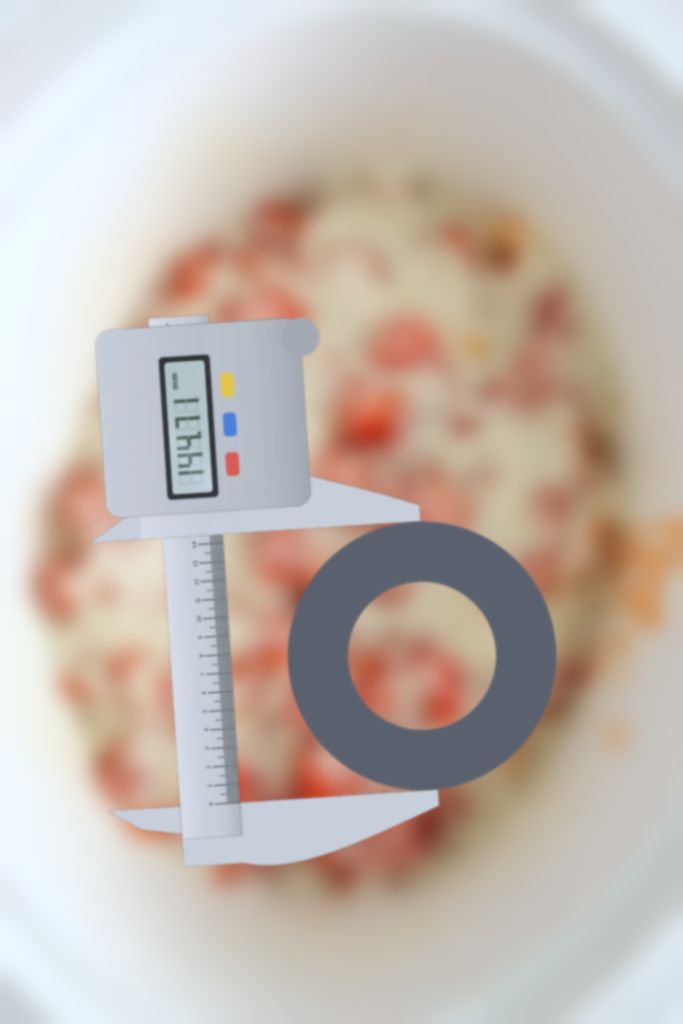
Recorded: 144.71 (mm)
